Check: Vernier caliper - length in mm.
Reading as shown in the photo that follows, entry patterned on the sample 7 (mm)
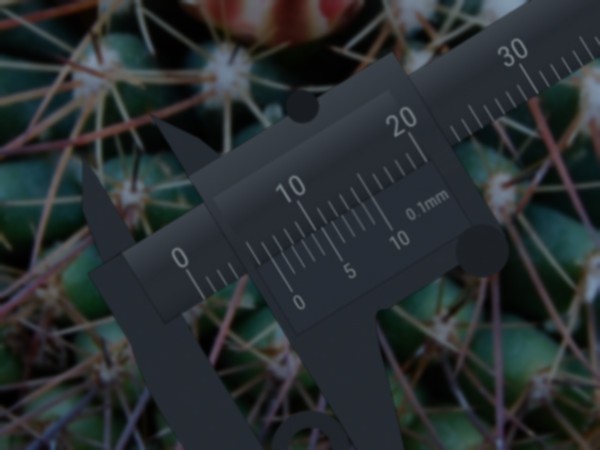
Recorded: 6.0 (mm)
